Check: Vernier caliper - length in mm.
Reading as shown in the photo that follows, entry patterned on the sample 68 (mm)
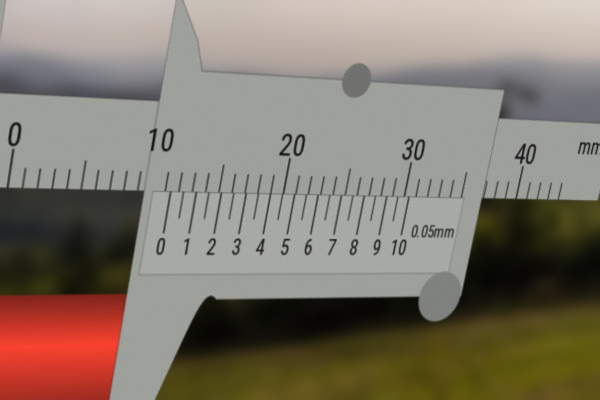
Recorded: 11.4 (mm)
